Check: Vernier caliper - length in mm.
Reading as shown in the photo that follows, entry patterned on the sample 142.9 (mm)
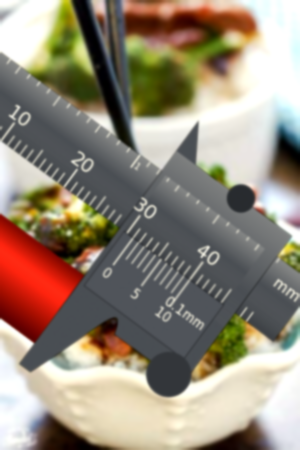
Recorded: 31.0 (mm)
